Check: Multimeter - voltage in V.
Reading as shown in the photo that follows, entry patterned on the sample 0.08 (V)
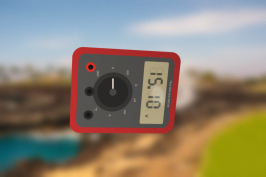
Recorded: 15.10 (V)
